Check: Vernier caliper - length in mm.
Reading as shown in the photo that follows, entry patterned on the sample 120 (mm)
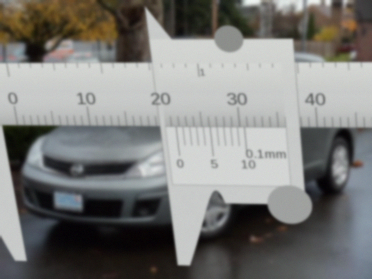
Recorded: 21.6 (mm)
